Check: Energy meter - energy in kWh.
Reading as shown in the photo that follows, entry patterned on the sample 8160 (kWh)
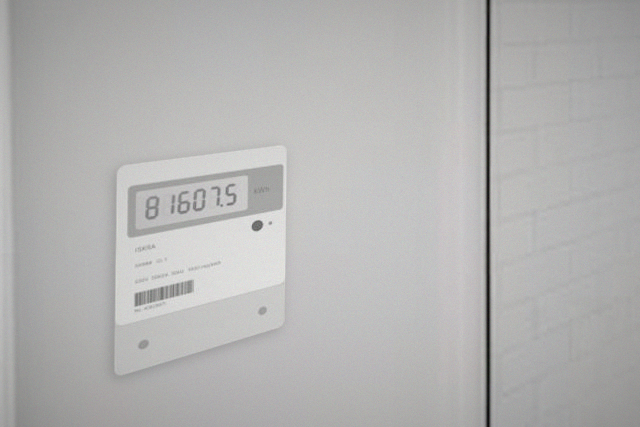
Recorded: 81607.5 (kWh)
